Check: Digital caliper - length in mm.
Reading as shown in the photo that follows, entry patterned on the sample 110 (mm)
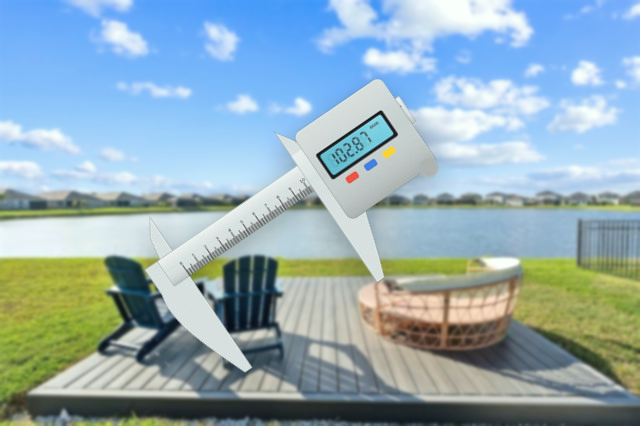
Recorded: 102.87 (mm)
